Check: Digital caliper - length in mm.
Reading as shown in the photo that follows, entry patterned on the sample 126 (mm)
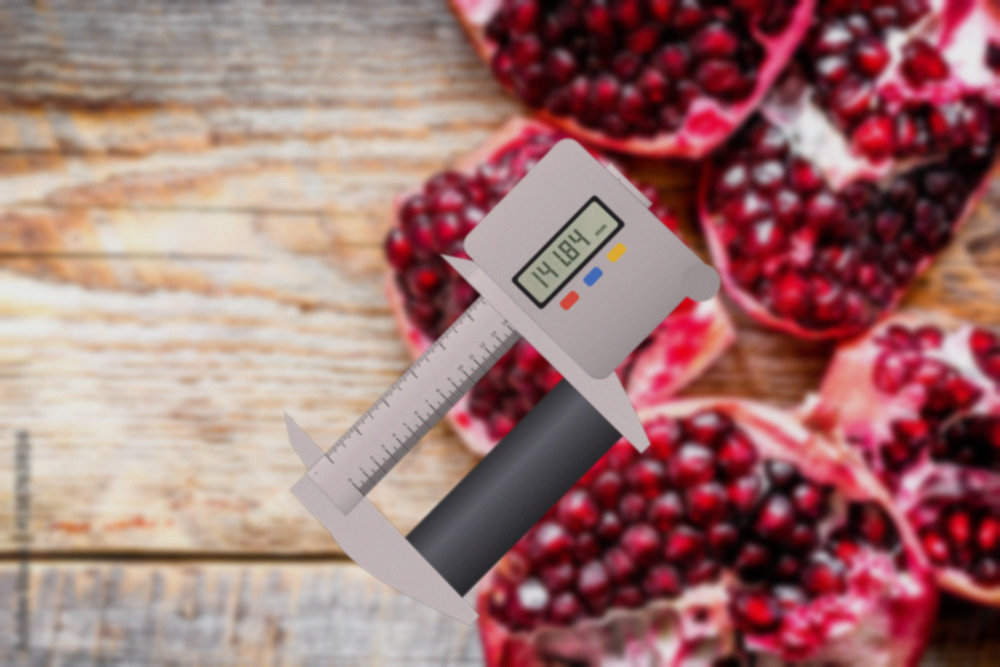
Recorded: 141.84 (mm)
